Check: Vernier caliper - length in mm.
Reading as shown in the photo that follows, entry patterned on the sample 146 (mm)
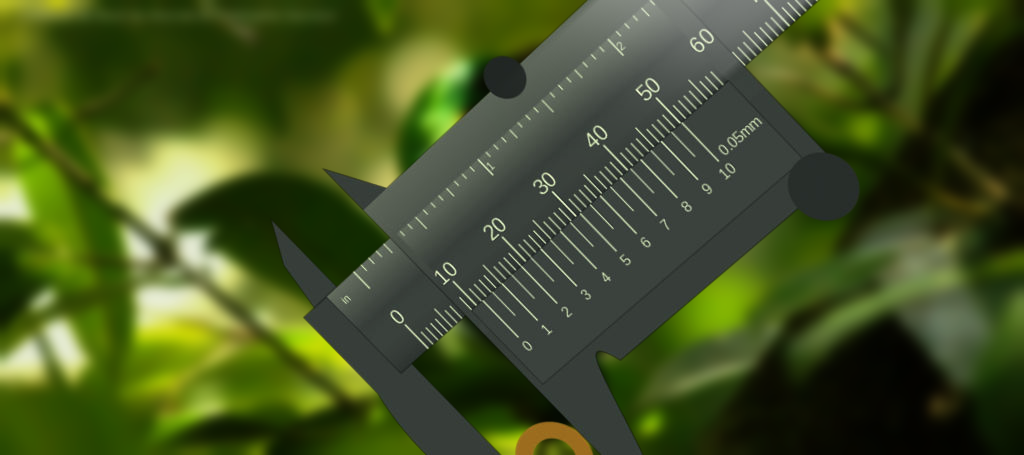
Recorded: 11.2 (mm)
